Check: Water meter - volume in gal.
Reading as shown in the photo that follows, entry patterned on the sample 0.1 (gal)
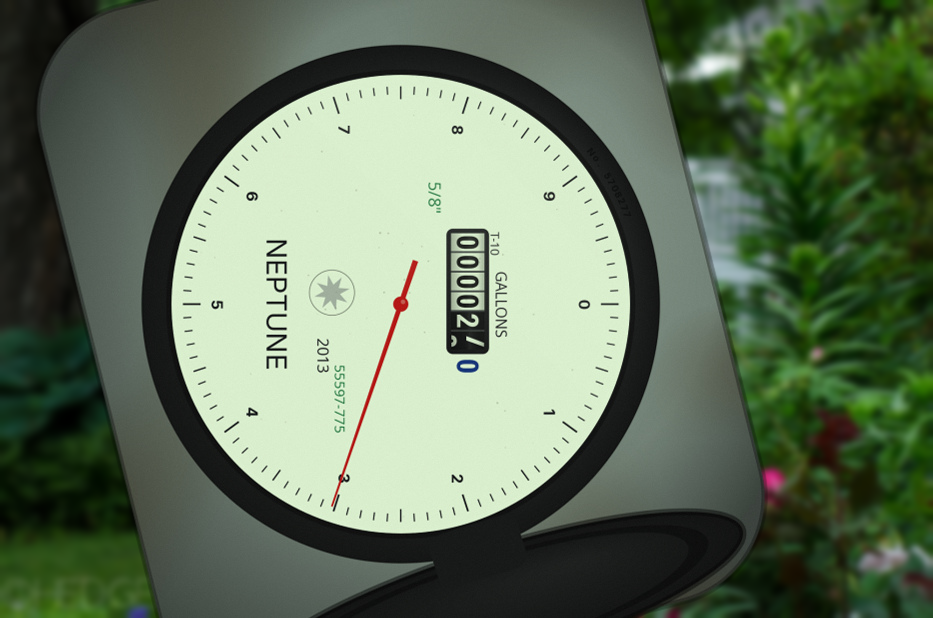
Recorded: 273.0 (gal)
